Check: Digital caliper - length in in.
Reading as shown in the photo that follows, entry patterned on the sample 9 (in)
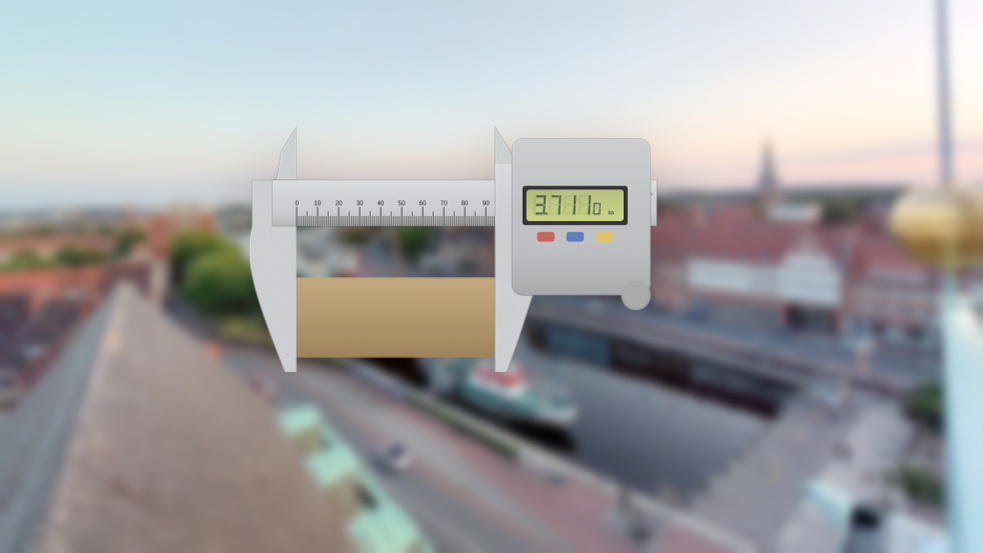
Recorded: 3.7110 (in)
